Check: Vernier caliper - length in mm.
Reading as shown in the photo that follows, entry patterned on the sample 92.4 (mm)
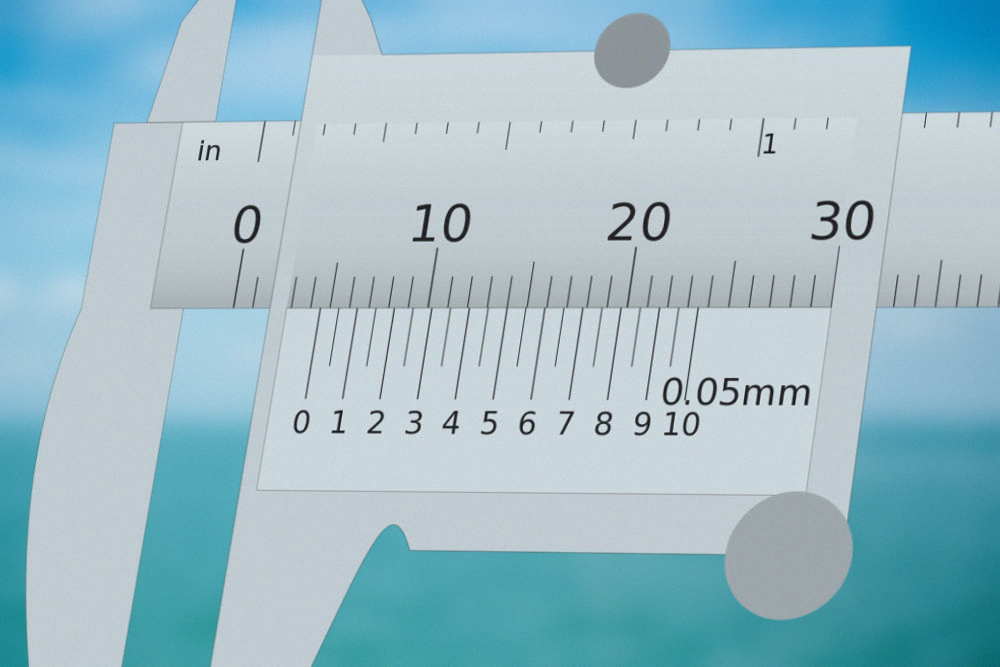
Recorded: 4.5 (mm)
